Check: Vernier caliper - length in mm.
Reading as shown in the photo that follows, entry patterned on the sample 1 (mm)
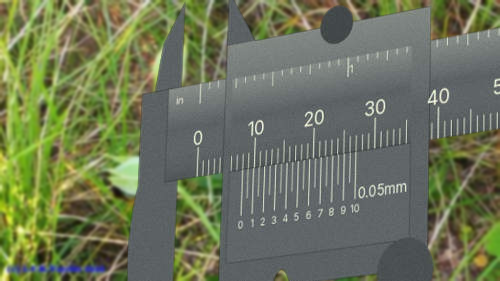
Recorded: 8.0 (mm)
